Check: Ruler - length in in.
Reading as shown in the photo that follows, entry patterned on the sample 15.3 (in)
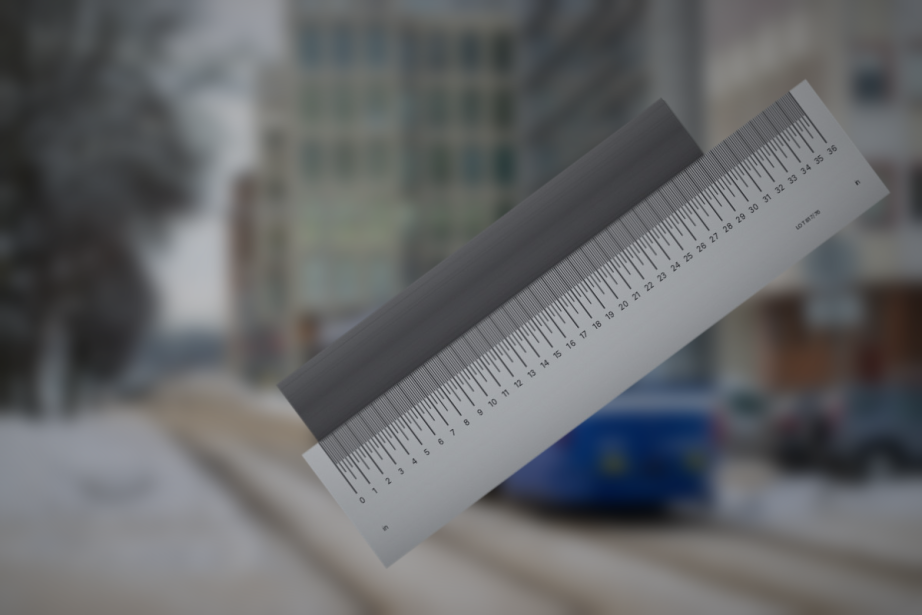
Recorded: 29.5 (in)
